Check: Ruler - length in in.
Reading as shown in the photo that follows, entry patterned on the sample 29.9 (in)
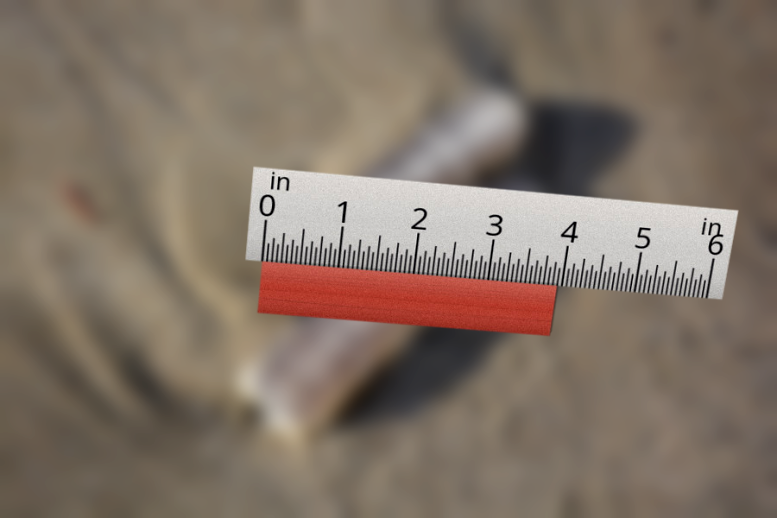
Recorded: 3.9375 (in)
